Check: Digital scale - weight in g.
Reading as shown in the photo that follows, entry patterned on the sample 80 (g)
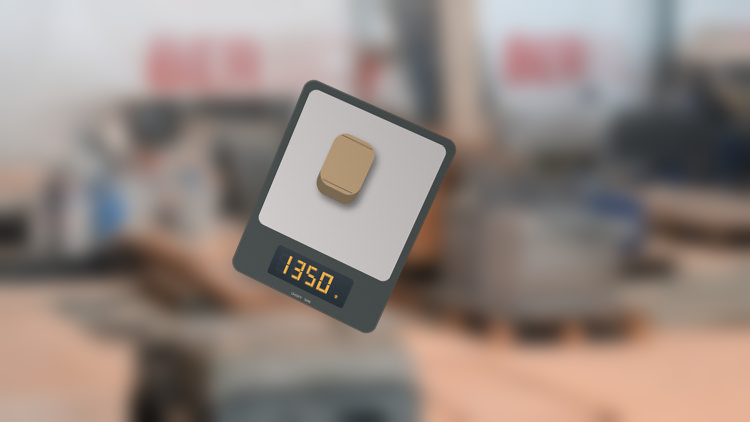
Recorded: 1350 (g)
